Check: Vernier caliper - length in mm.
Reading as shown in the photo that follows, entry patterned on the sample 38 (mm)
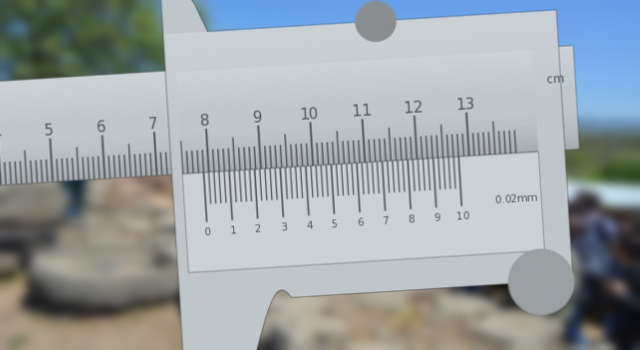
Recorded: 79.0 (mm)
